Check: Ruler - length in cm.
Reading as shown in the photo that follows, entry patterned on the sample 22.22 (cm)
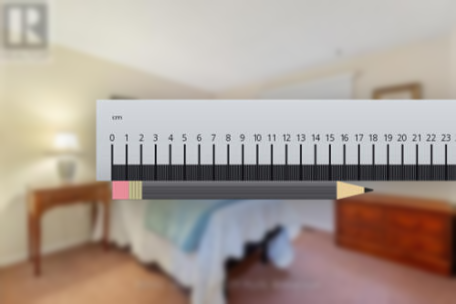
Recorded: 18 (cm)
